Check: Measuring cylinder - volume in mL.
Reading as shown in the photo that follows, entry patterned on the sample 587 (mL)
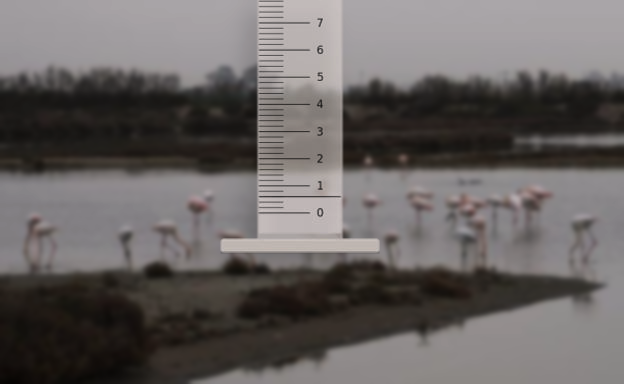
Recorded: 0.6 (mL)
